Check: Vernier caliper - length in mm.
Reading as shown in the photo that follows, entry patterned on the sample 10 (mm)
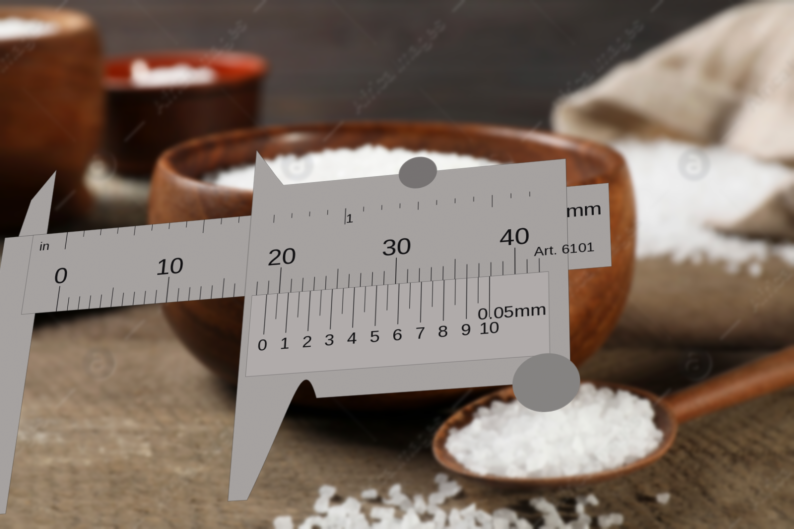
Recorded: 18.9 (mm)
